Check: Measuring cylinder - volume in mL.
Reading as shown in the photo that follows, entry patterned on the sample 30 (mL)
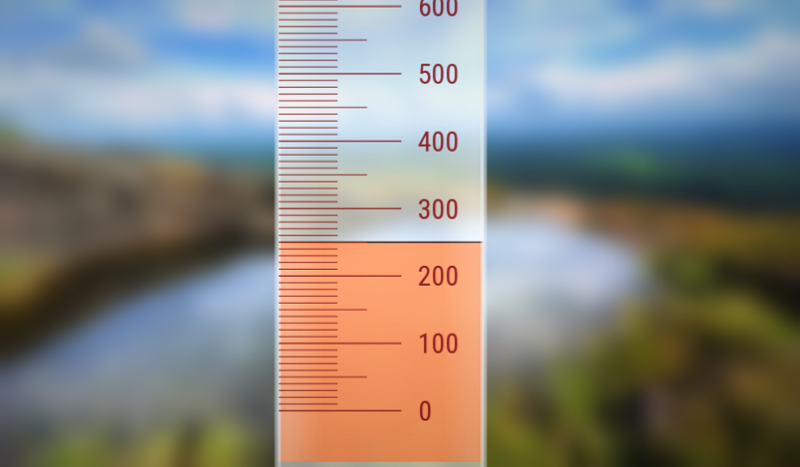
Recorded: 250 (mL)
